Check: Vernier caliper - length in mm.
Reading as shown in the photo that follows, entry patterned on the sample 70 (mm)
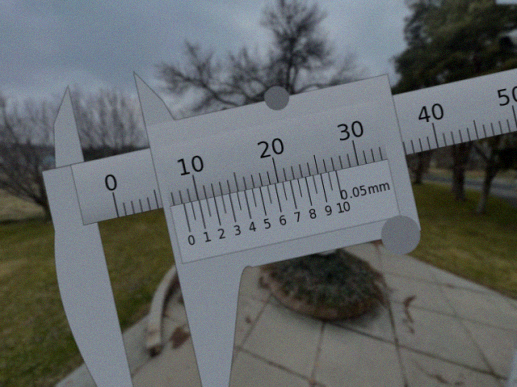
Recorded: 8.2 (mm)
